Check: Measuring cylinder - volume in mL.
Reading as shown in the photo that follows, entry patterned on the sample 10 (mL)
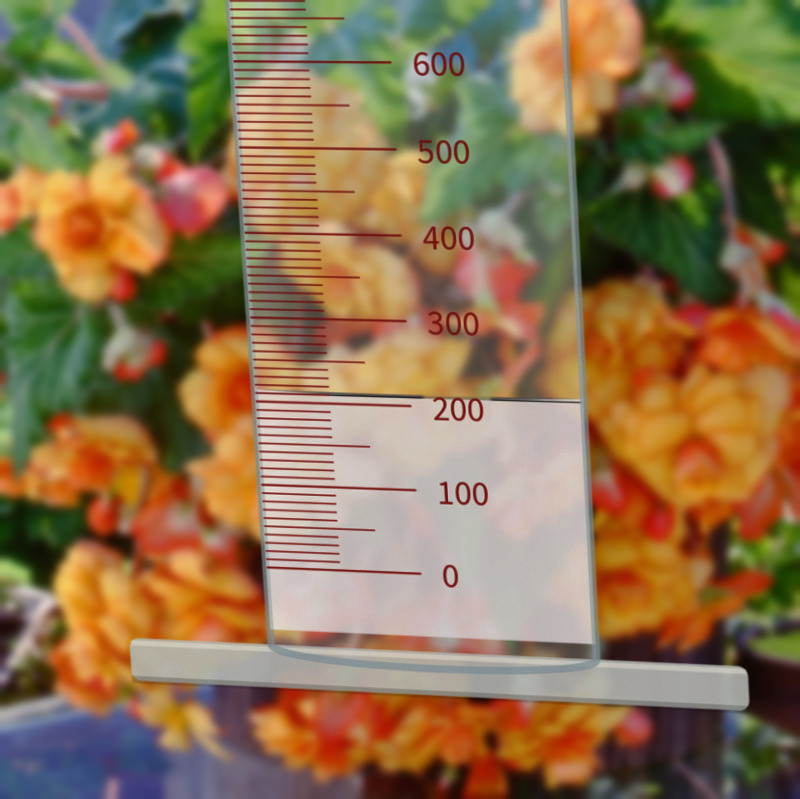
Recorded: 210 (mL)
